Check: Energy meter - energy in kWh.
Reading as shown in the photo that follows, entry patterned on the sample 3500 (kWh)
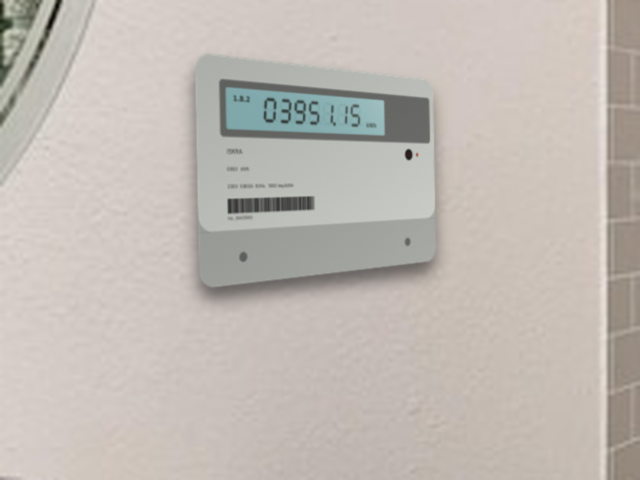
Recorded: 3951.15 (kWh)
